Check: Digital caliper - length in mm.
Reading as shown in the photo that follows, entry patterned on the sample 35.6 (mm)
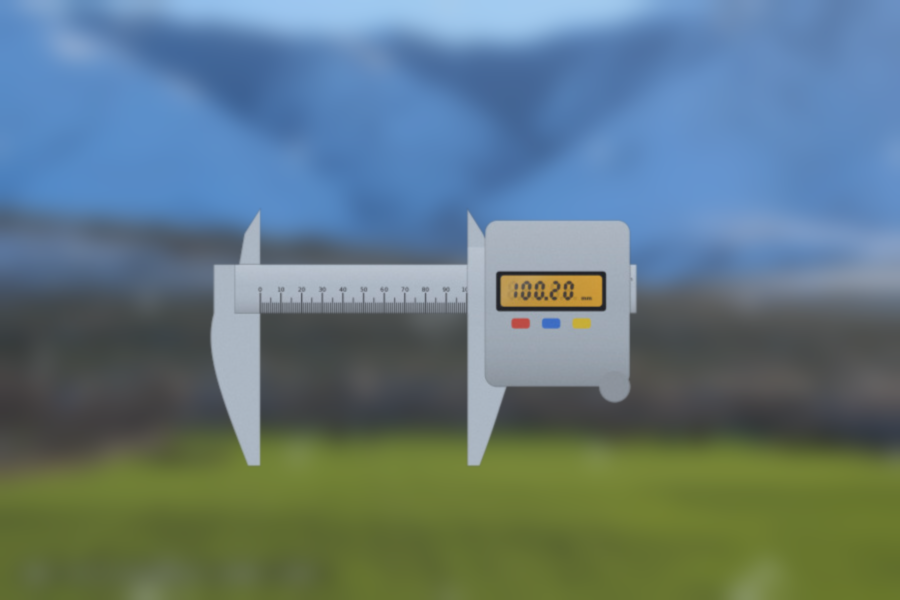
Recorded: 100.20 (mm)
